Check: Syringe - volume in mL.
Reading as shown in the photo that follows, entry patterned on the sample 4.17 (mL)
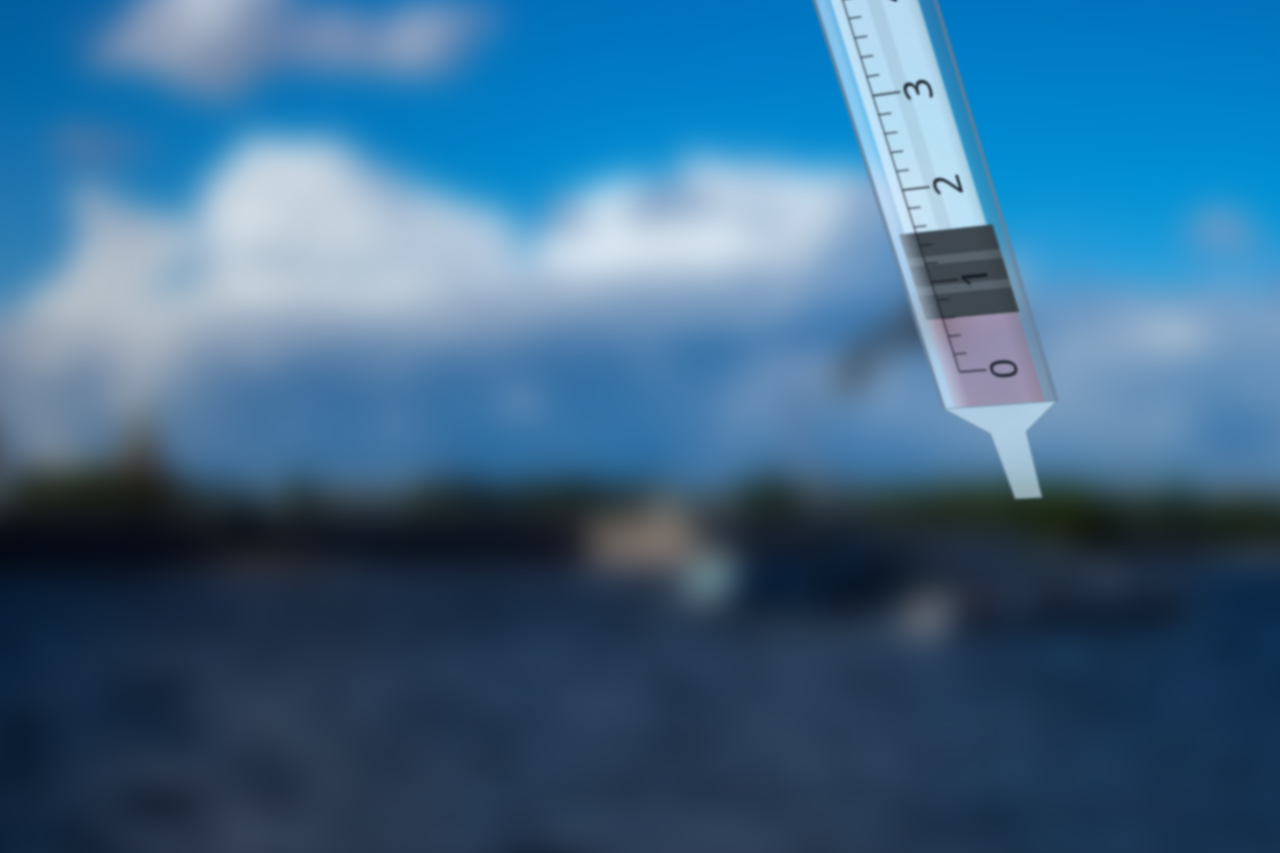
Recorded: 0.6 (mL)
